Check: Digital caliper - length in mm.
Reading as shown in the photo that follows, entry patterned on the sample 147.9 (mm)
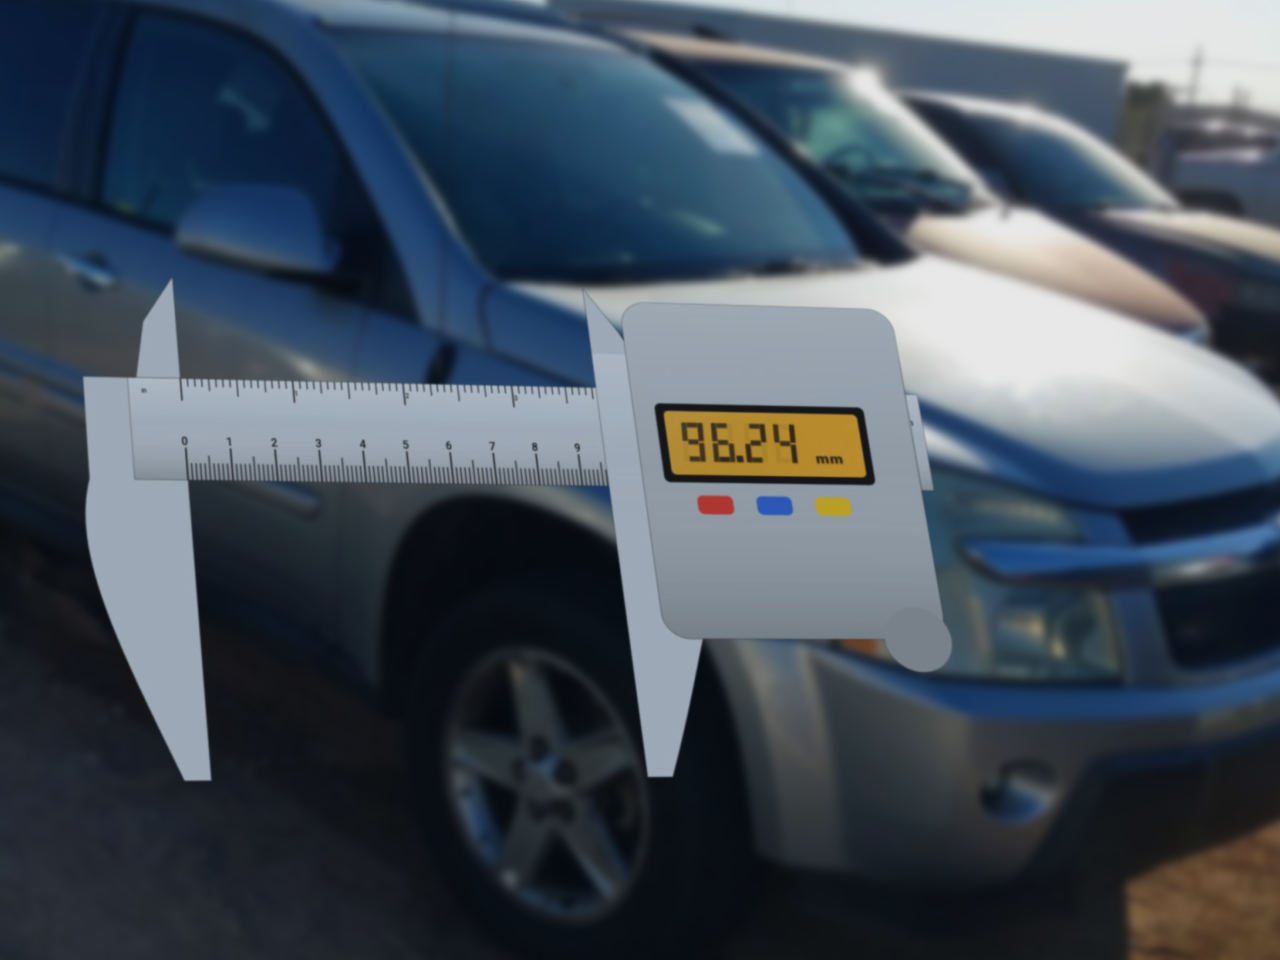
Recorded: 96.24 (mm)
